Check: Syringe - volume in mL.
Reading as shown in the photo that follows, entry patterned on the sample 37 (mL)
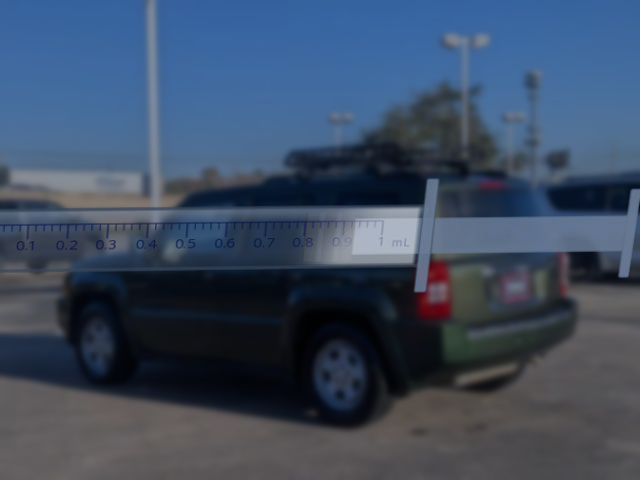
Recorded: 0.8 (mL)
